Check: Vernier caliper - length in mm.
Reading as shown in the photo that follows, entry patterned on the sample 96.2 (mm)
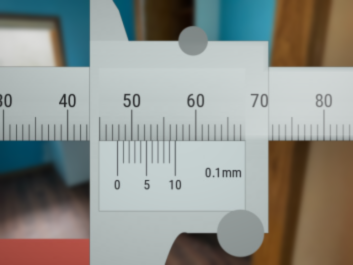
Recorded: 47.8 (mm)
